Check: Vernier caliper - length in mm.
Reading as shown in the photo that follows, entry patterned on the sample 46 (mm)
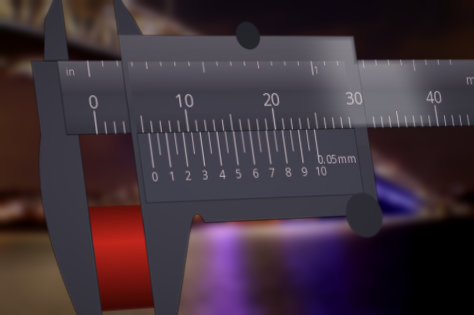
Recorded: 5.6 (mm)
